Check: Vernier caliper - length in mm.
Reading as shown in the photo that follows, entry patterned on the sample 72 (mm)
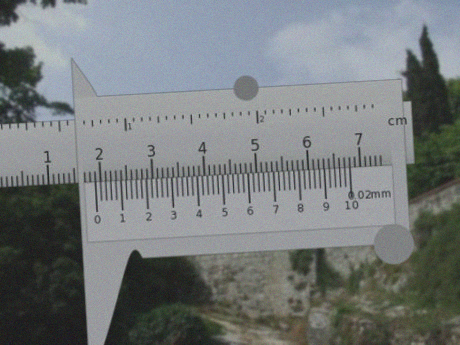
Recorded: 19.0 (mm)
